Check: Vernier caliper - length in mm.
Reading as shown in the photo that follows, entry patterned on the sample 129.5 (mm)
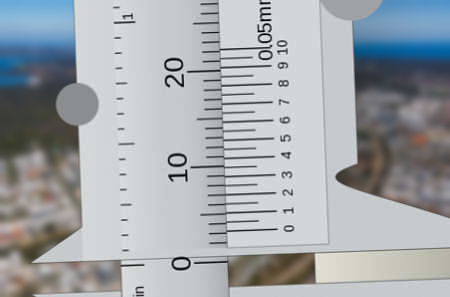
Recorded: 3.2 (mm)
